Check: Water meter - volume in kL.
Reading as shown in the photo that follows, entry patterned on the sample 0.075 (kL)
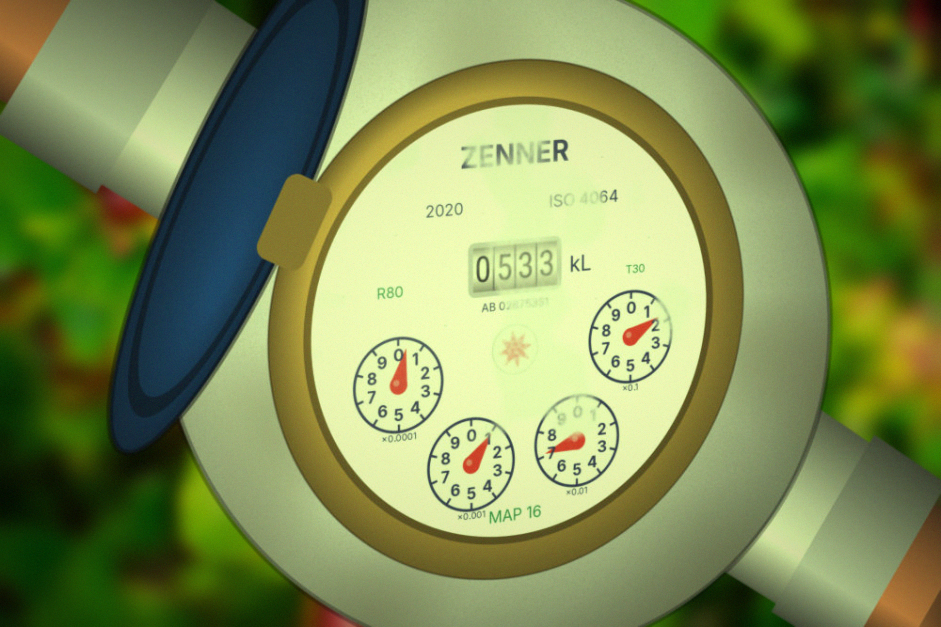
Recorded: 533.1710 (kL)
